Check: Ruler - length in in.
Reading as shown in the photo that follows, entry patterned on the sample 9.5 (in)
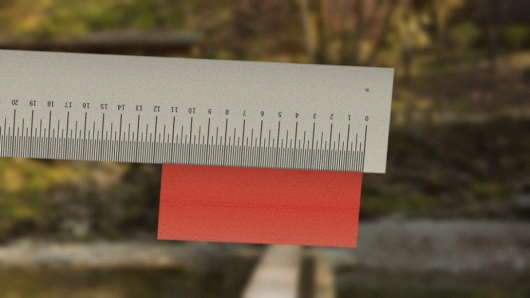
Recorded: 11.5 (in)
